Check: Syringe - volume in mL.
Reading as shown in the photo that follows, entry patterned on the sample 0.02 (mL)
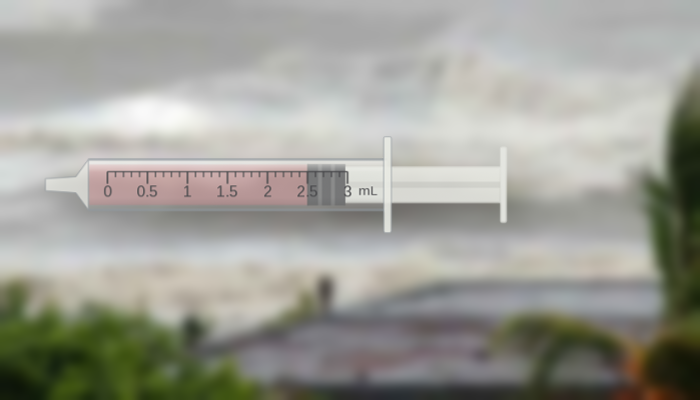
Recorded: 2.5 (mL)
